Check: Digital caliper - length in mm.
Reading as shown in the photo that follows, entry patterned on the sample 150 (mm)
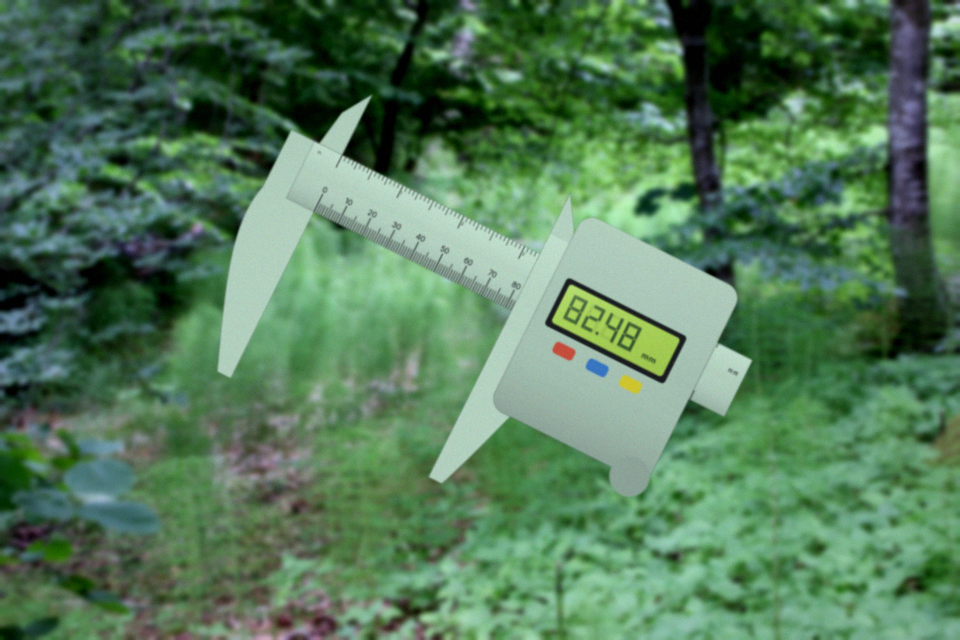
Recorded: 82.48 (mm)
